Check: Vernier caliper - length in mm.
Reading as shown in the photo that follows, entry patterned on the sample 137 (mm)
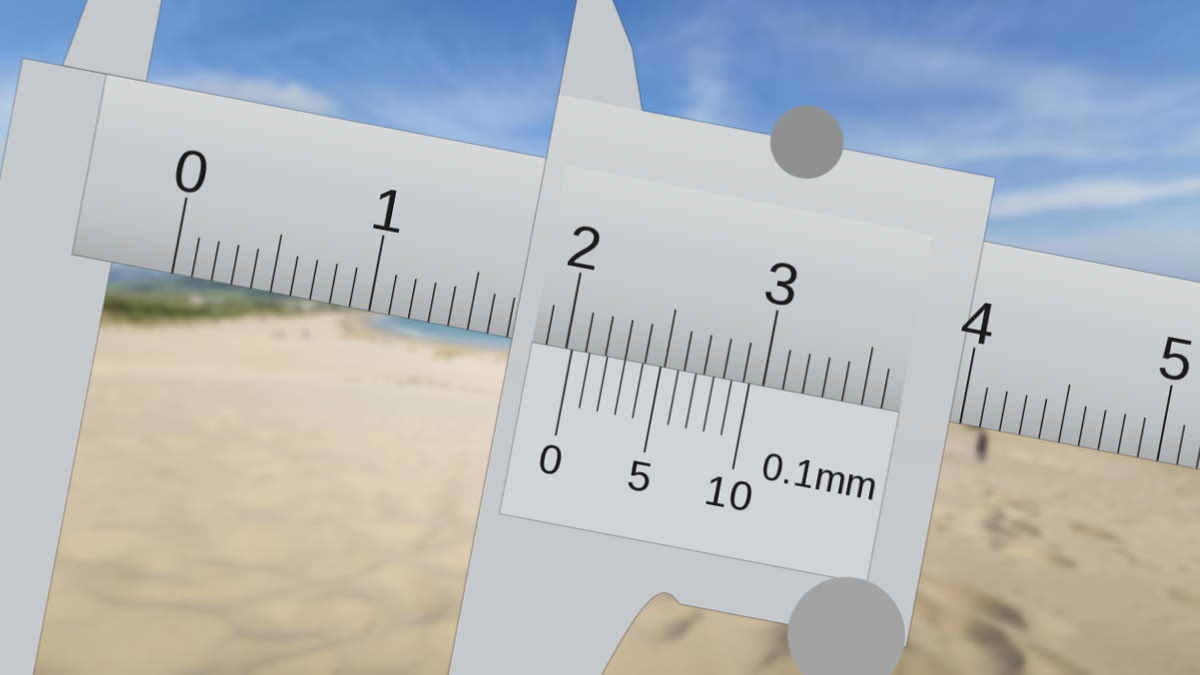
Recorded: 20.3 (mm)
